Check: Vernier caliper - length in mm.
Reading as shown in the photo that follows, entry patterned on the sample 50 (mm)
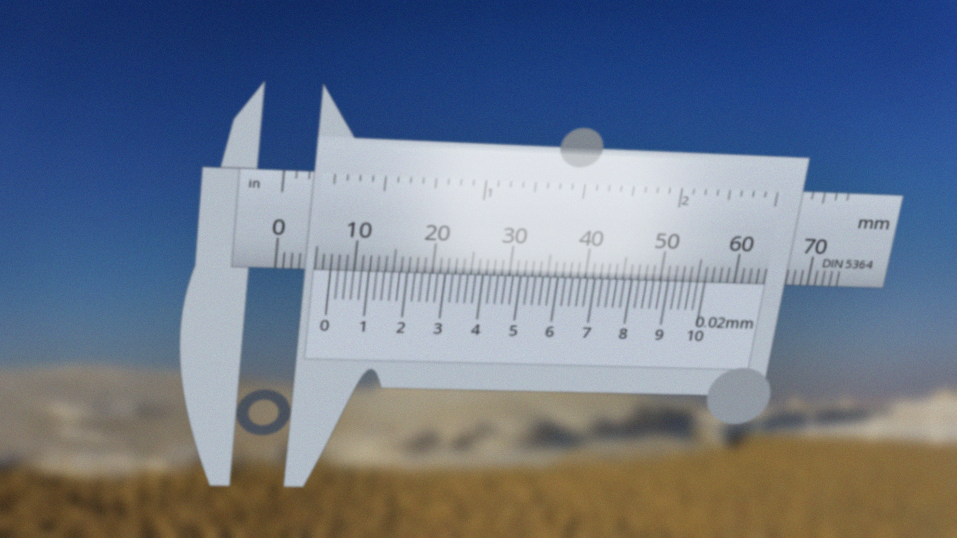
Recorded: 7.0 (mm)
